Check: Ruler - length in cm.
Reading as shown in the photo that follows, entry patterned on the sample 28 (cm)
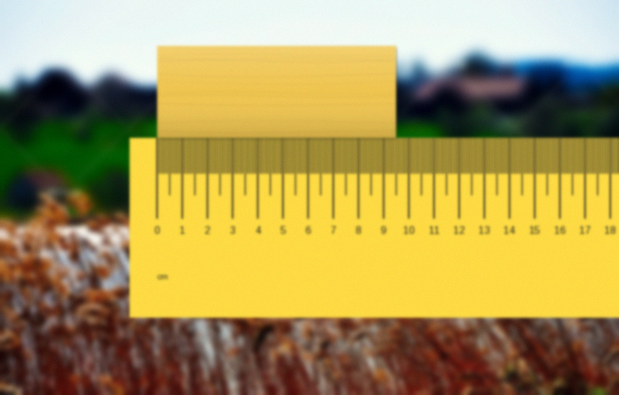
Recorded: 9.5 (cm)
